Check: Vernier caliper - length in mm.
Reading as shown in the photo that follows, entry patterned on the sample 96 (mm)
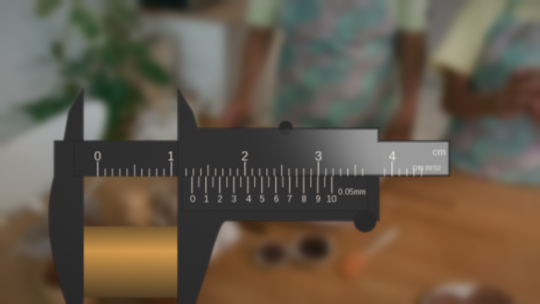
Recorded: 12.8 (mm)
